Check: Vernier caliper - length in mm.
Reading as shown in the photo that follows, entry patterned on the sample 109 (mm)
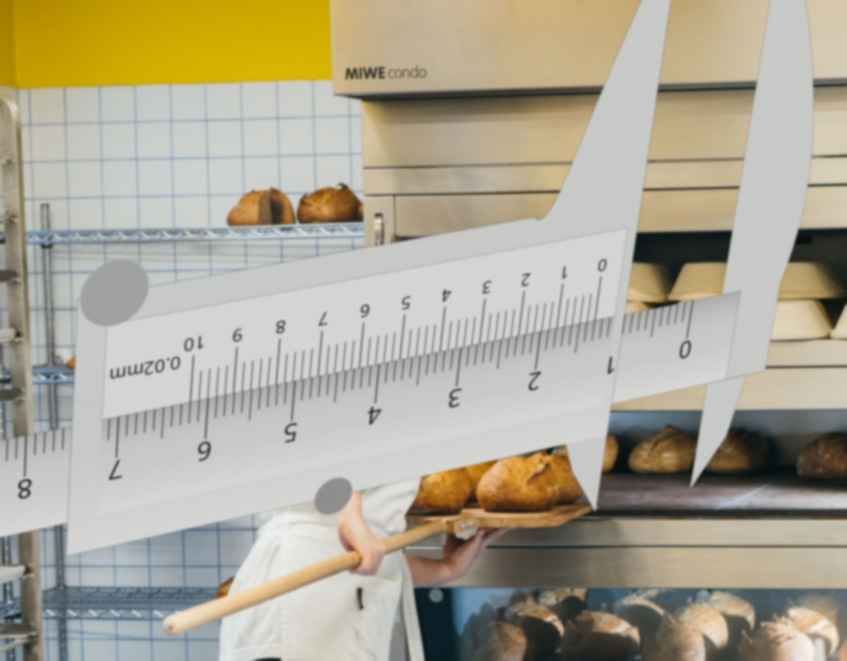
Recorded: 13.0 (mm)
